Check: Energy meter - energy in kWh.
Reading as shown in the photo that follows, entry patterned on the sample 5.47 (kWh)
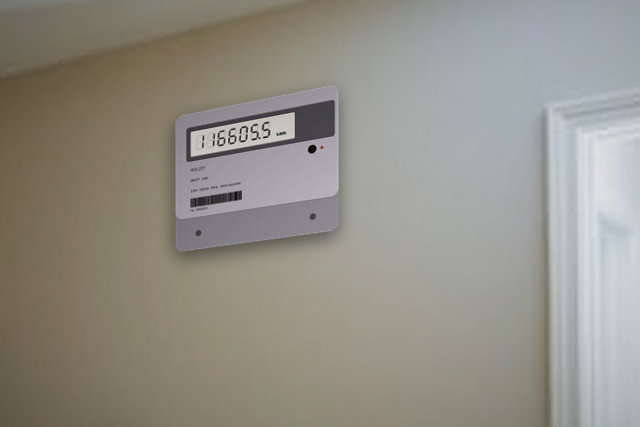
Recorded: 116605.5 (kWh)
